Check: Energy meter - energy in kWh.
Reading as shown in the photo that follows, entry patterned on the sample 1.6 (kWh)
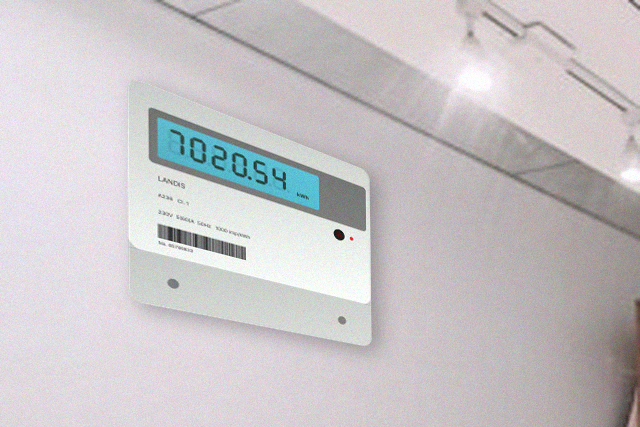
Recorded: 7020.54 (kWh)
